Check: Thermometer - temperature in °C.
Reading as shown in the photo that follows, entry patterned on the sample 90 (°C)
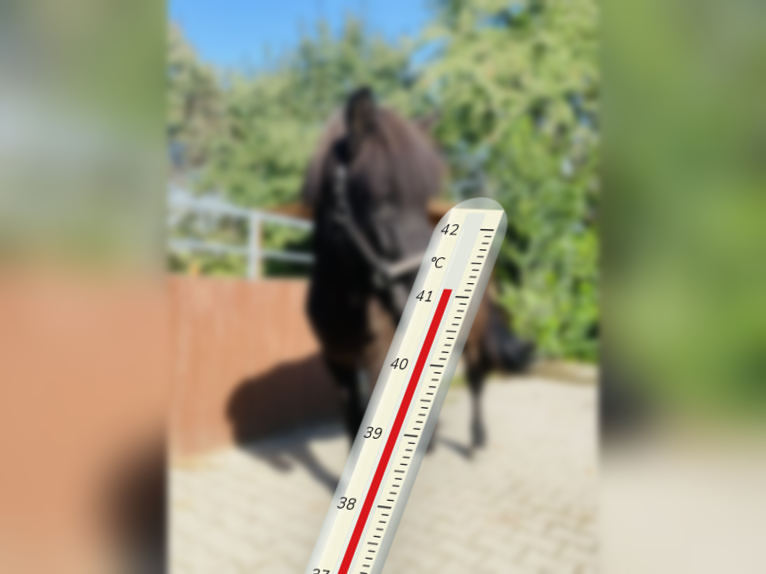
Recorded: 41.1 (°C)
